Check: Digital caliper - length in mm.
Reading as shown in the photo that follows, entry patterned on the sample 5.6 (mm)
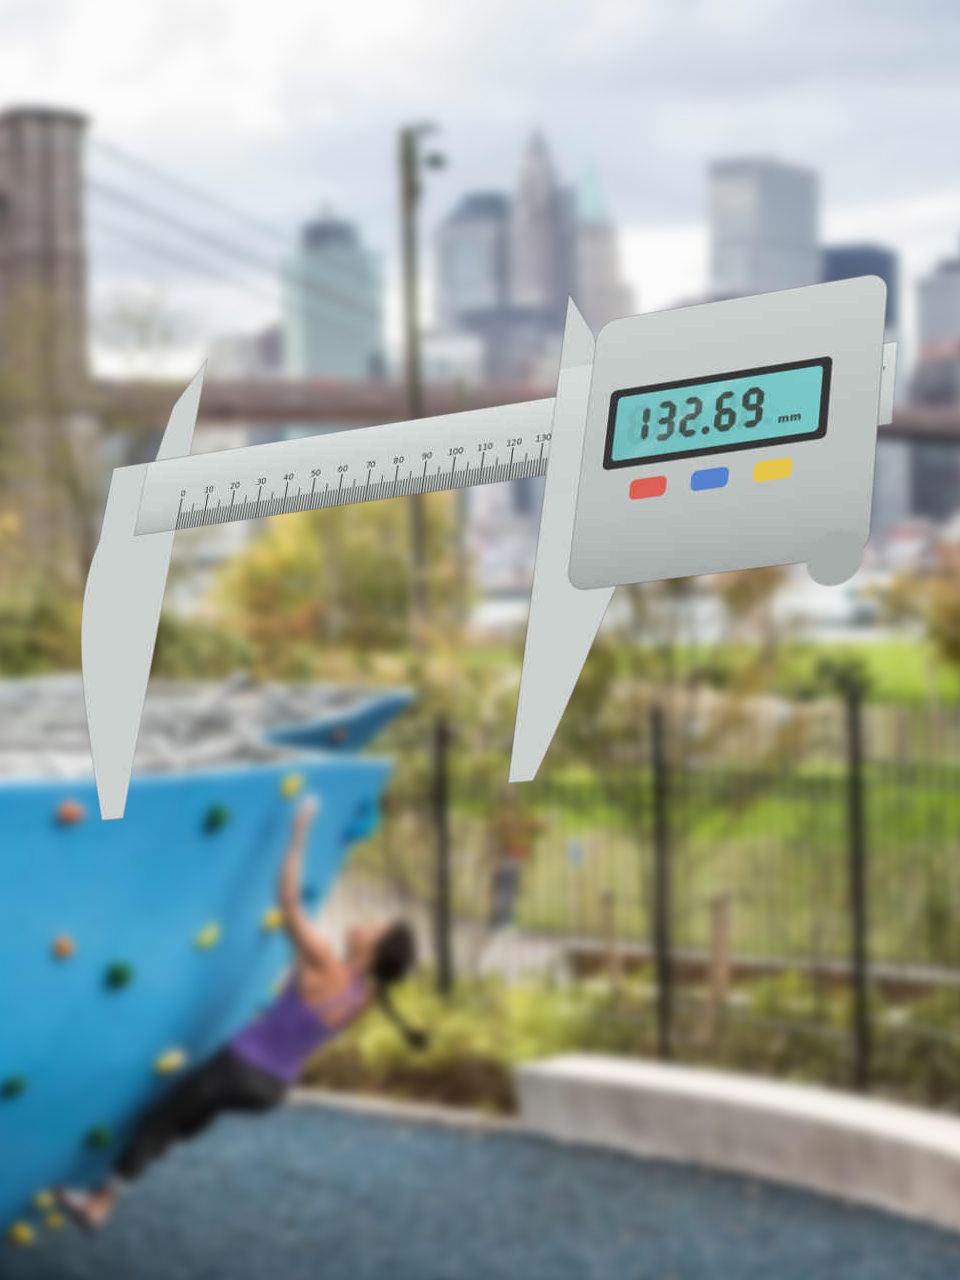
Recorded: 132.69 (mm)
